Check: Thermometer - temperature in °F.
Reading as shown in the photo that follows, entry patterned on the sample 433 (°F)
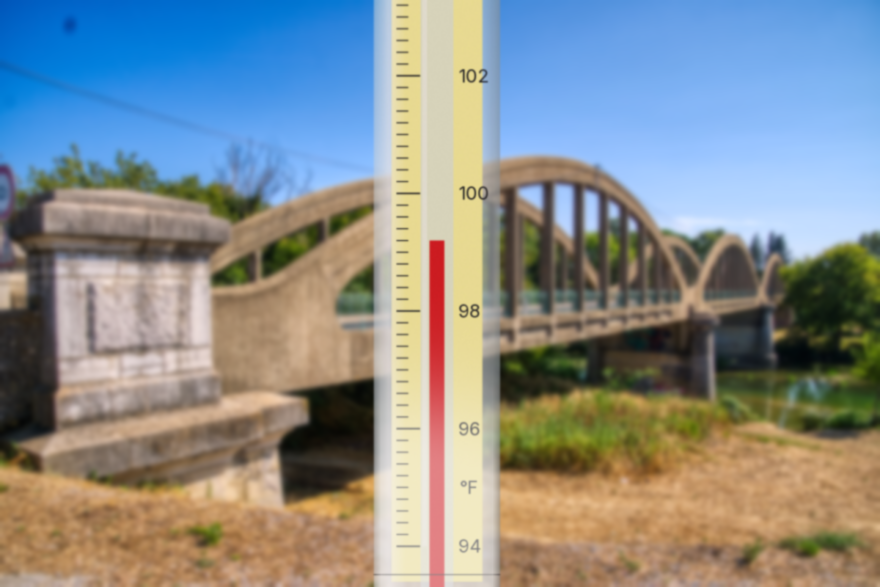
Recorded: 99.2 (°F)
